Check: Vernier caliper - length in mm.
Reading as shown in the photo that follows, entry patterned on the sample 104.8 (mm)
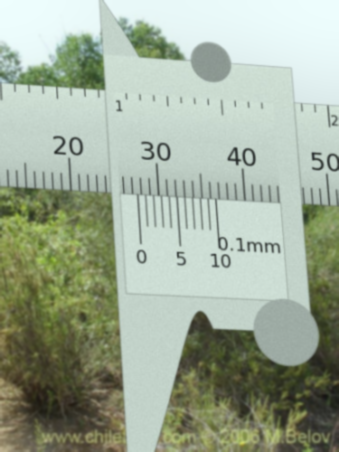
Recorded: 27.6 (mm)
